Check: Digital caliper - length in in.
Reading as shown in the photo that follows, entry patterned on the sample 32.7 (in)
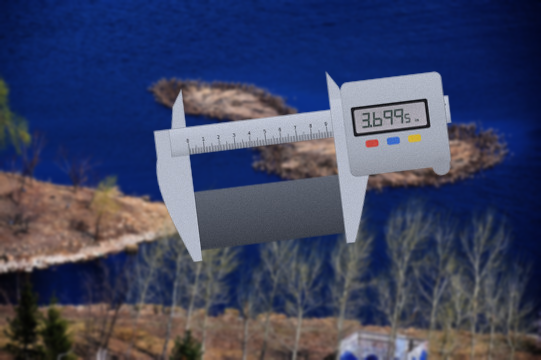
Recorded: 3.6995 (in)
